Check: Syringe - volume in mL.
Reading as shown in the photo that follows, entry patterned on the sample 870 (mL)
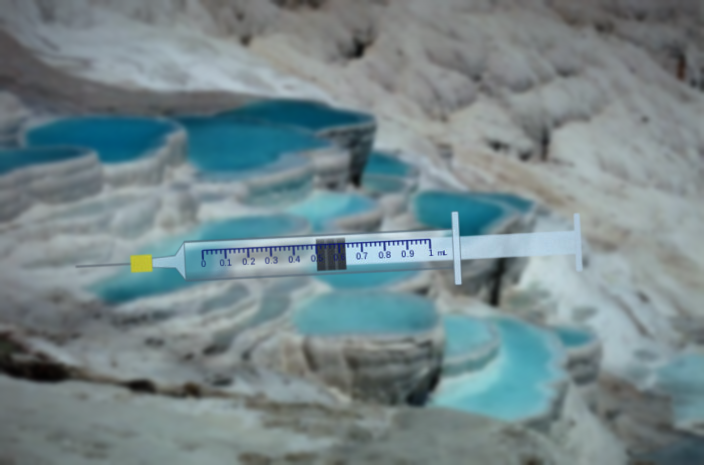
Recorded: 0.5 (mL)
